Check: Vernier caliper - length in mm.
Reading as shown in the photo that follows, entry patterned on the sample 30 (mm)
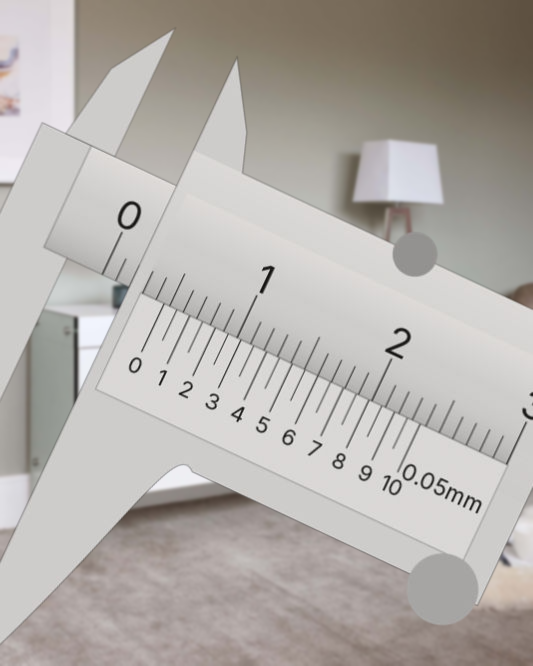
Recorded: 4.6 (mm)
